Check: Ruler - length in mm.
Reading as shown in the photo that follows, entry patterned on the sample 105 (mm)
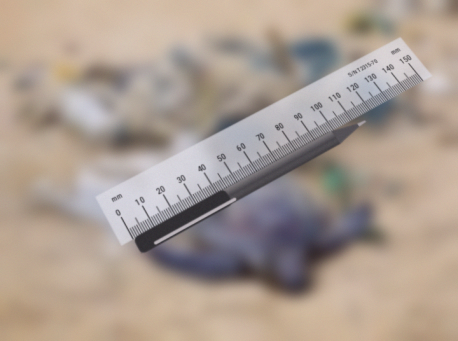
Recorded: 115 (mm)
